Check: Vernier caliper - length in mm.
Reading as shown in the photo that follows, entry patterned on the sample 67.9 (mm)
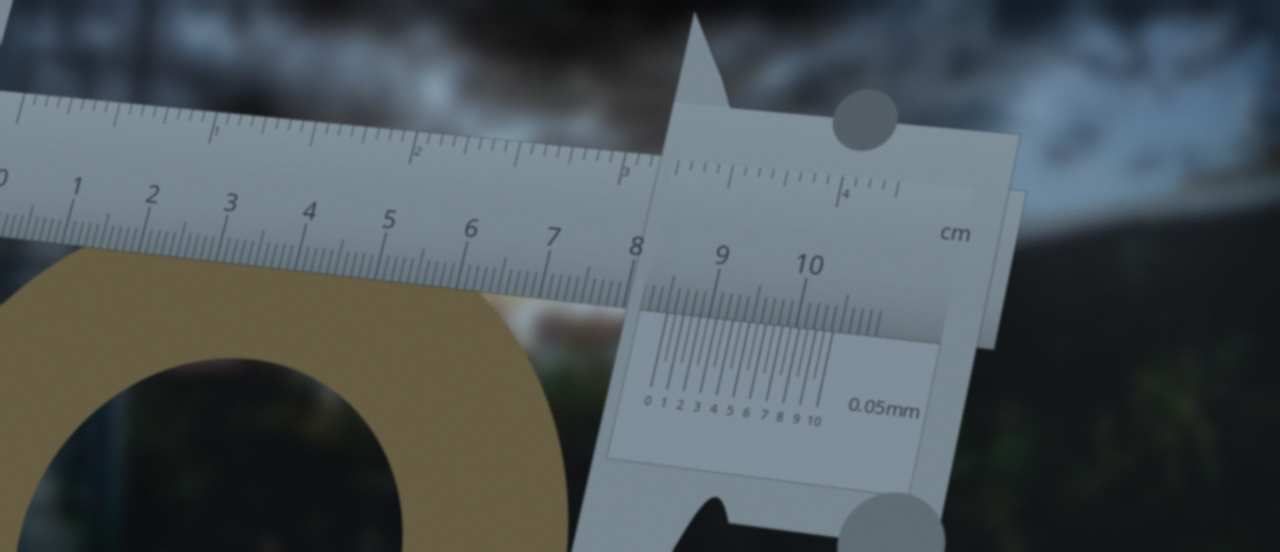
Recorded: 85.2 (mm)
